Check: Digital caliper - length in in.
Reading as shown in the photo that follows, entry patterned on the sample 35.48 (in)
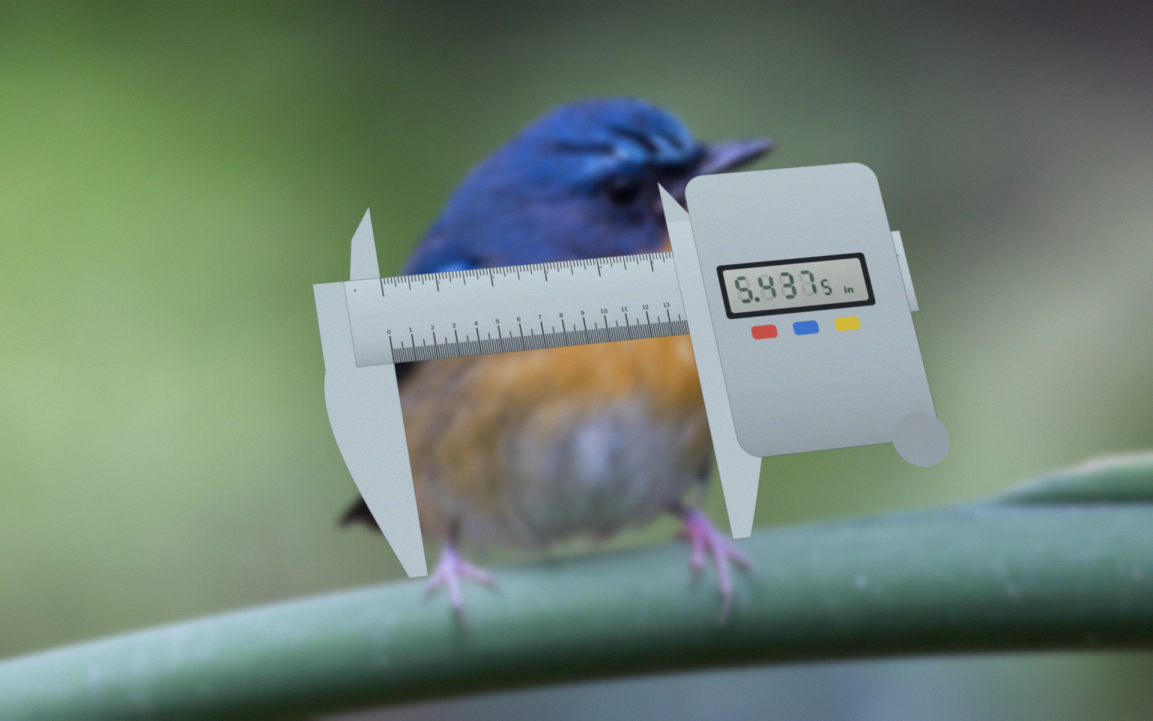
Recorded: 5.4375 (in)
